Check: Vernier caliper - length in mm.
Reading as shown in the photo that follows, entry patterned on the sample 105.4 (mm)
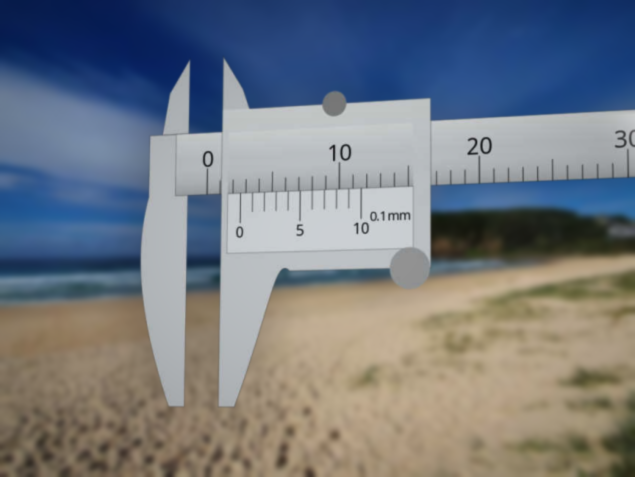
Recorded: 2.6 (mm)
